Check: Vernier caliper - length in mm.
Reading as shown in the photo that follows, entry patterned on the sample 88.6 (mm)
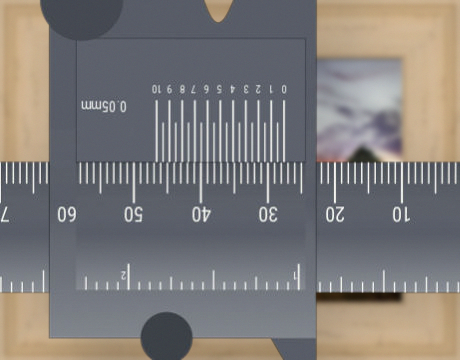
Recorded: 27.6 (mm)
